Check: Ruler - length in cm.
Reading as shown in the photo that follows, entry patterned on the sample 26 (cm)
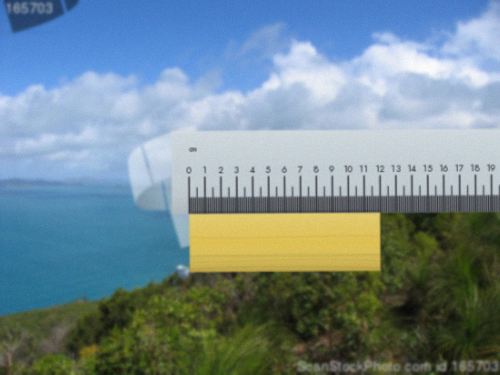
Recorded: 12 (cm)
